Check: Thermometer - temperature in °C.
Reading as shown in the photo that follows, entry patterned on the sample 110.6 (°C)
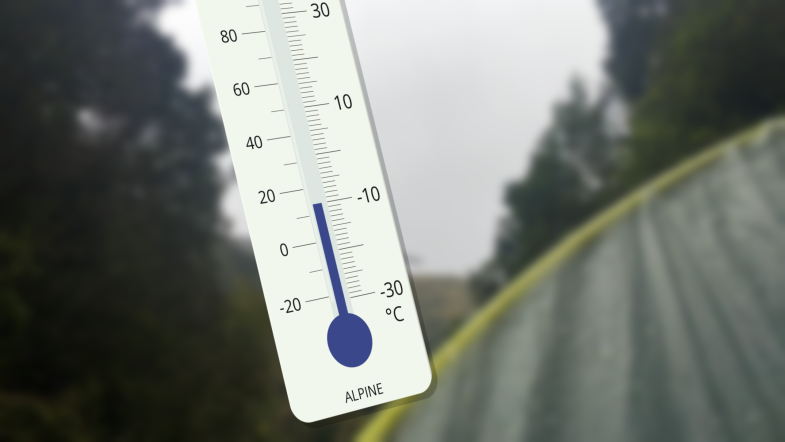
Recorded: -10 (°C)
